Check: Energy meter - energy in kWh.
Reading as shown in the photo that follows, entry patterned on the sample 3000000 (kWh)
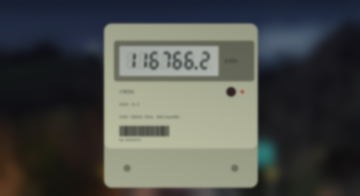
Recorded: 116766.2 (kWh)
